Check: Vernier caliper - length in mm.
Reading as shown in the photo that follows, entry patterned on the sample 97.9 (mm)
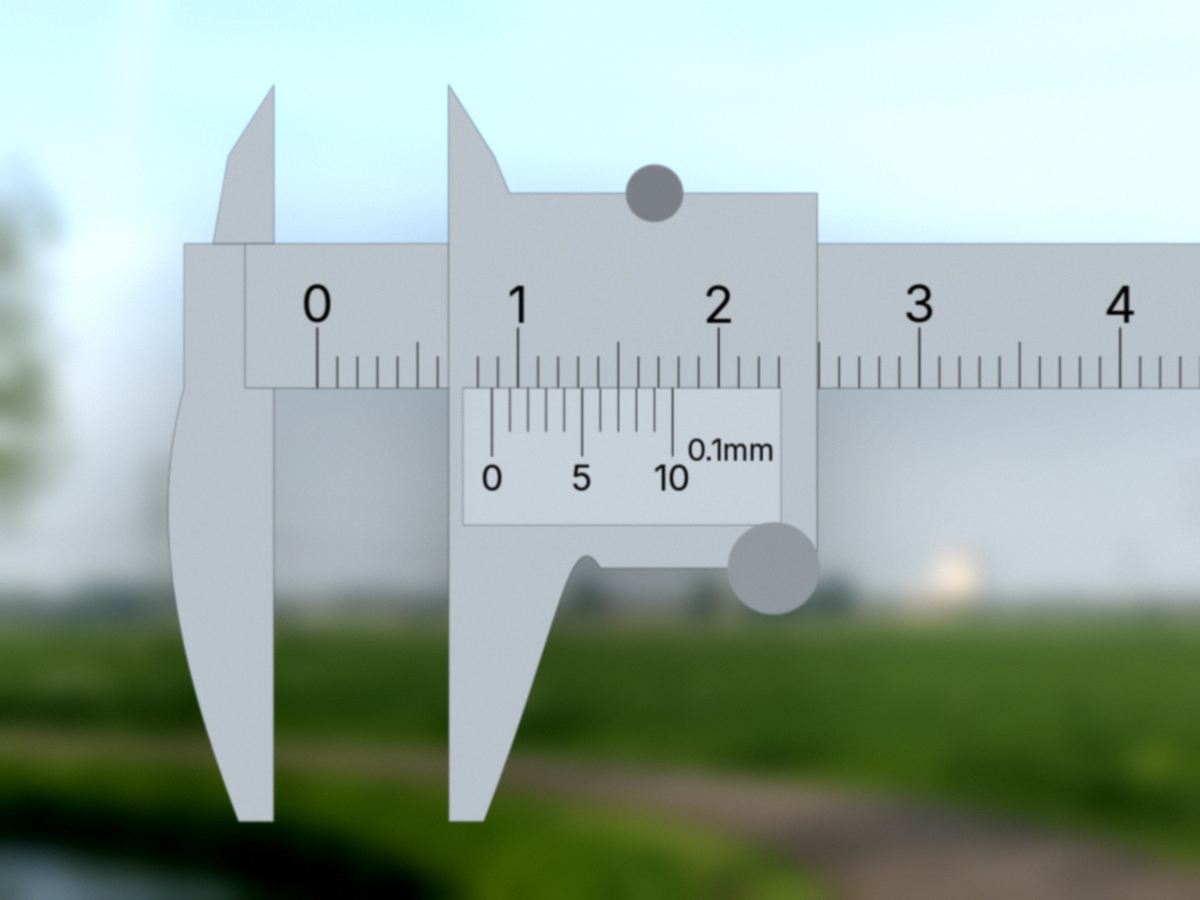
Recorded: 8.7 (mm)
